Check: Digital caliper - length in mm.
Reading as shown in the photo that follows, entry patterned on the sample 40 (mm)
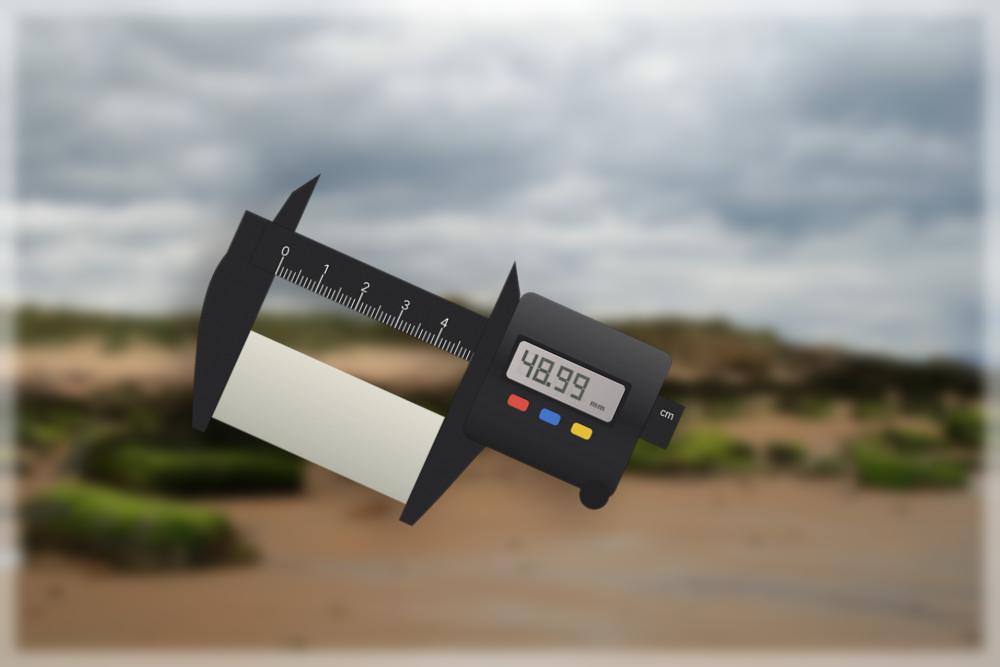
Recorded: 48.99 (mm)
